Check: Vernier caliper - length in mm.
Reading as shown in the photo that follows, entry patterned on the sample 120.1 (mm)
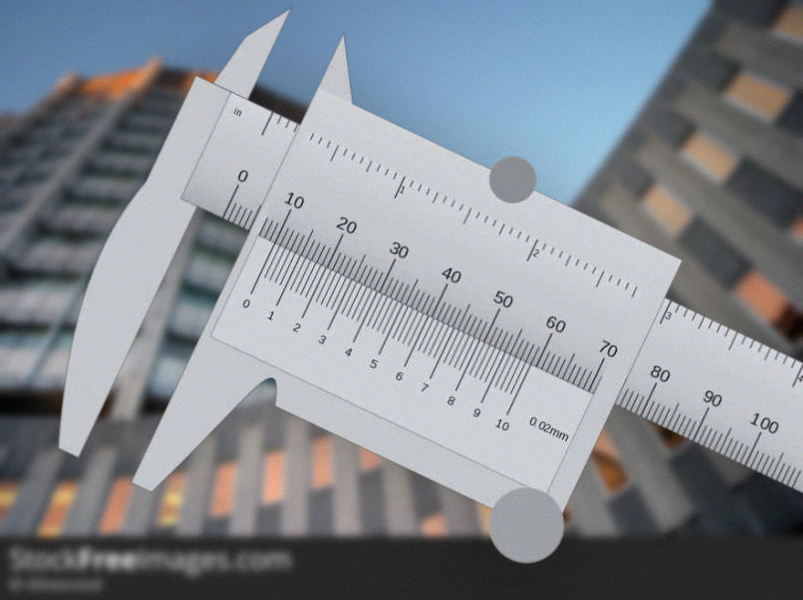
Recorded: 10.0 (mm)
